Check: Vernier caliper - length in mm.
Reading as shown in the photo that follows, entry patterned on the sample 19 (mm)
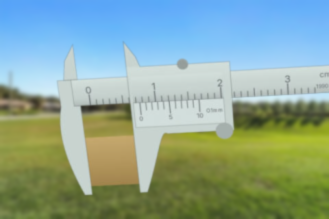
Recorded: 7.6 (mm)
